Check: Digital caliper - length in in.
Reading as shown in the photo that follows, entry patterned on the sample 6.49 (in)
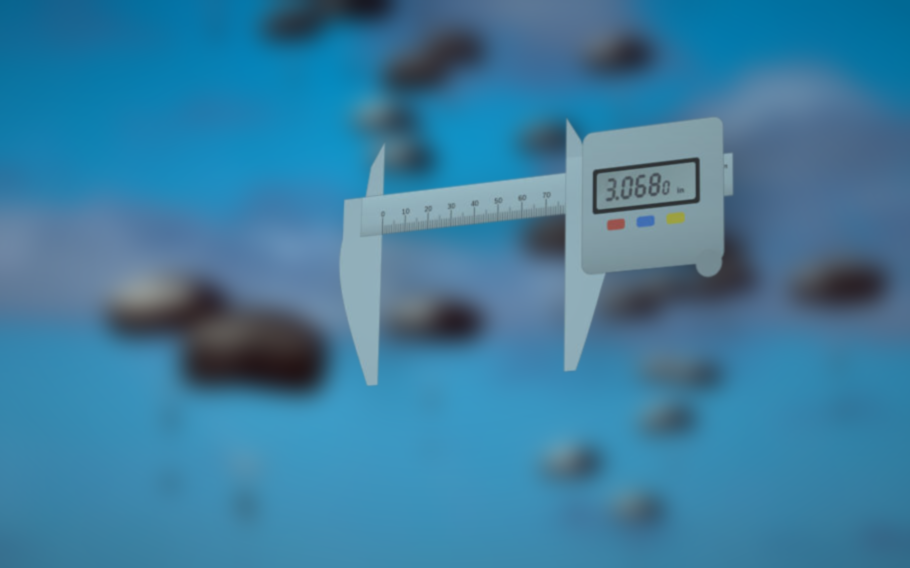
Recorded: 3.0680 (in)
